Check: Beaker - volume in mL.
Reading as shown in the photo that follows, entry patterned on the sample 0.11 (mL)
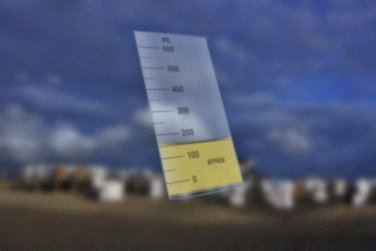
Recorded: 150 (mL)
